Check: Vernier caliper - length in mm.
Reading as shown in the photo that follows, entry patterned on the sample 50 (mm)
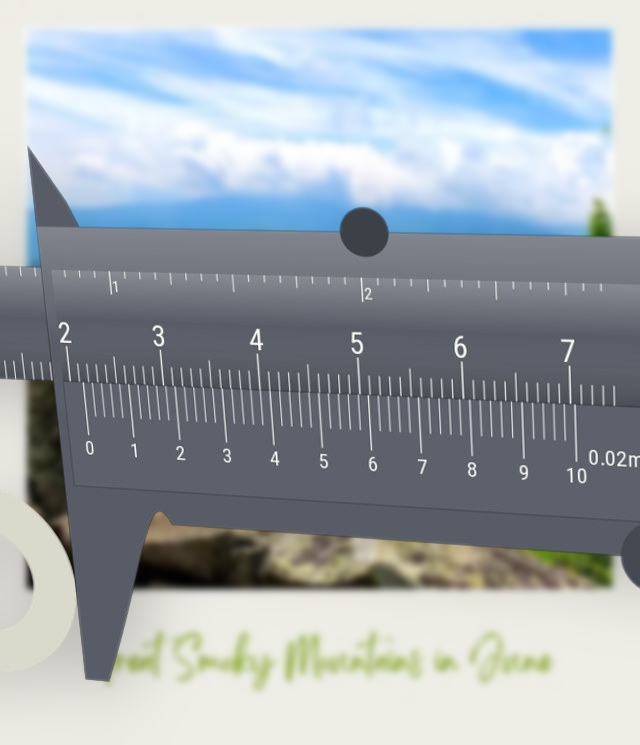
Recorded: 21.4 (mm)
